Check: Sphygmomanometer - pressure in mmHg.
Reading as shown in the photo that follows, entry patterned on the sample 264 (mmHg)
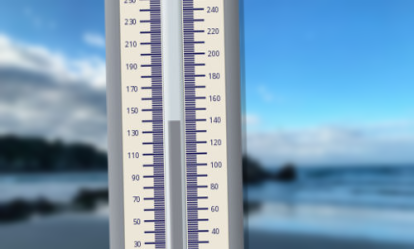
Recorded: 140 (mmHg)
